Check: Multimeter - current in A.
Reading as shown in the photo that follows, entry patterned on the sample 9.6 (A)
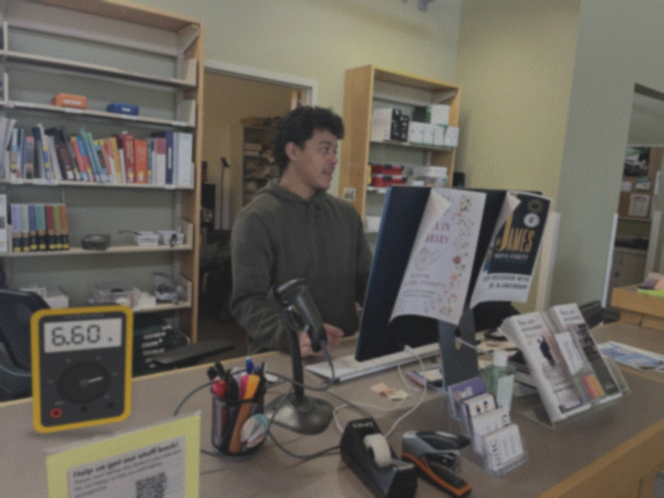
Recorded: 6.60 (A)
